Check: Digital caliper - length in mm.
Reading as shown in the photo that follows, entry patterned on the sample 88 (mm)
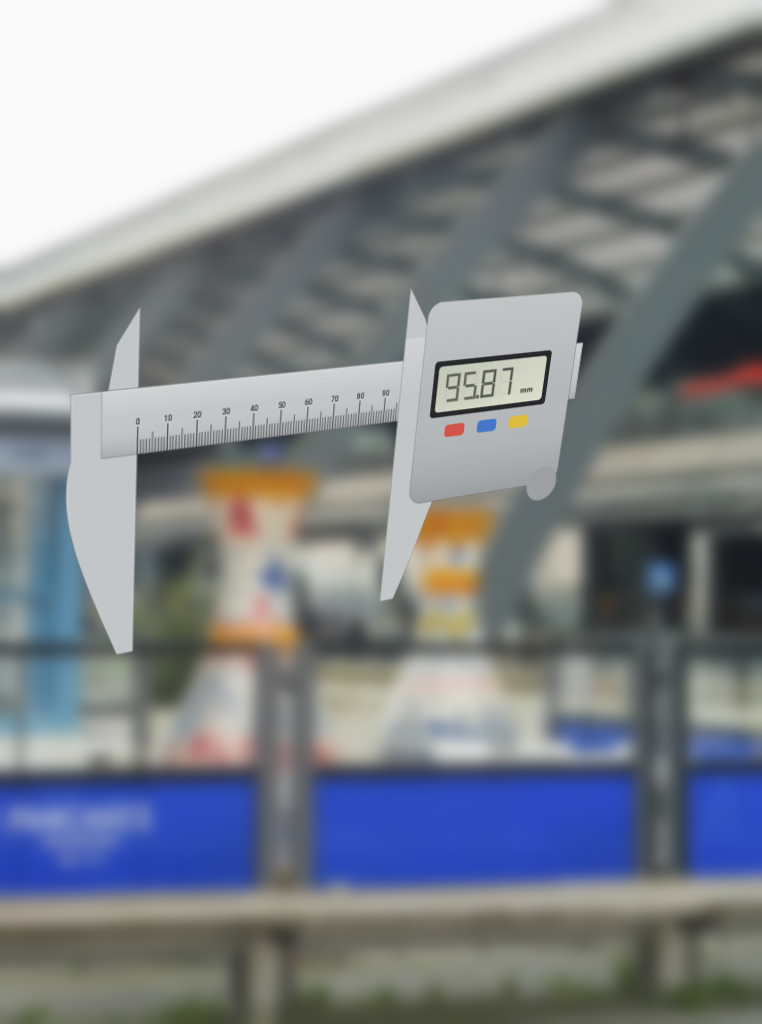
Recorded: 95.87 (mm)
